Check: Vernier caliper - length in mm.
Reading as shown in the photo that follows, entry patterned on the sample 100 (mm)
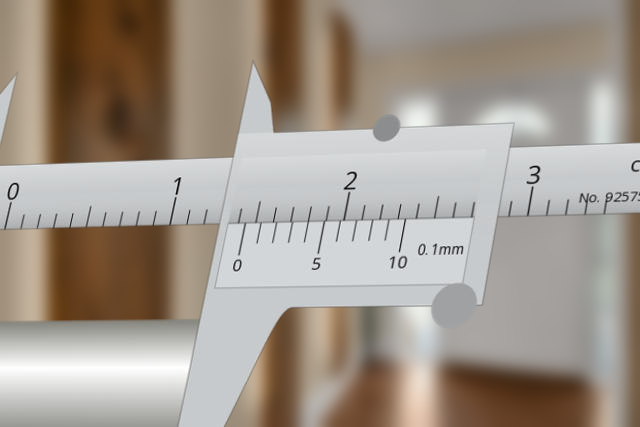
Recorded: 14.4 (mm)
